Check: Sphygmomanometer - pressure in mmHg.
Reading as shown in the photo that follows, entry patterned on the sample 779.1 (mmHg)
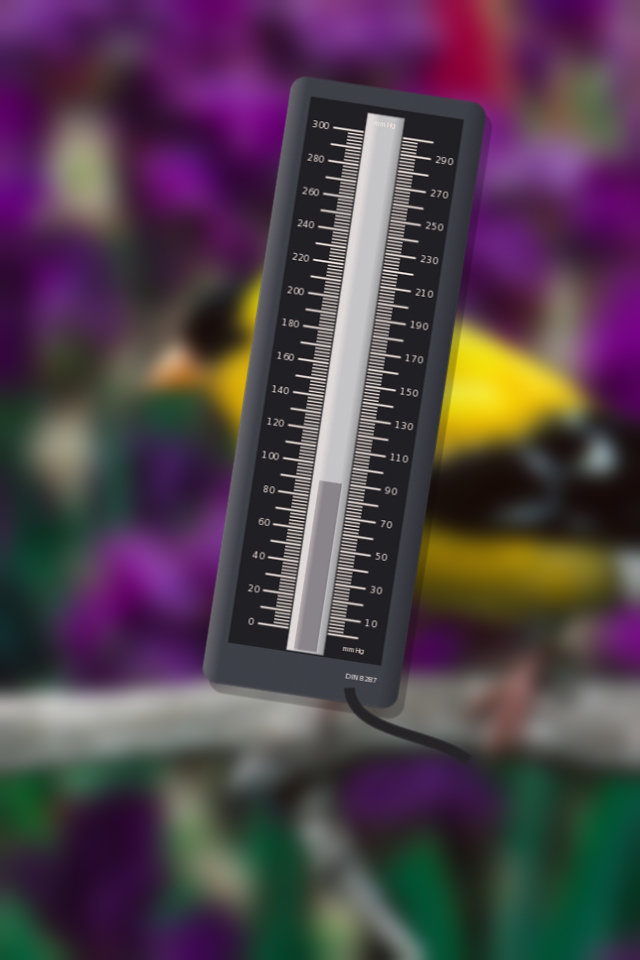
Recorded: 90 (mmHg)
